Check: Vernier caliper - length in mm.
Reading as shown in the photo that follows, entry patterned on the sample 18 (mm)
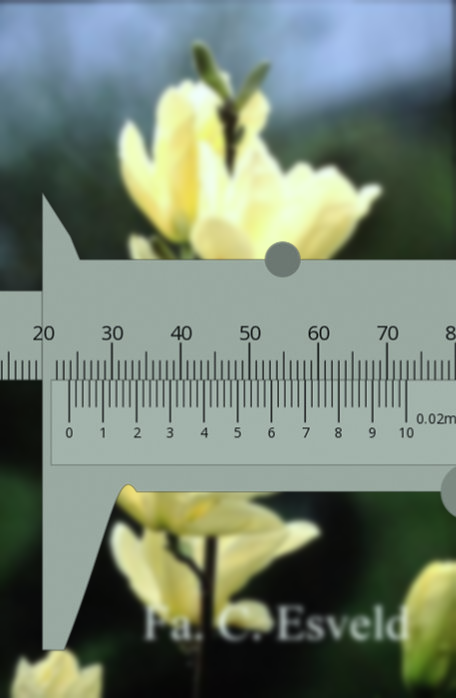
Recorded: 23.8 (mm)
